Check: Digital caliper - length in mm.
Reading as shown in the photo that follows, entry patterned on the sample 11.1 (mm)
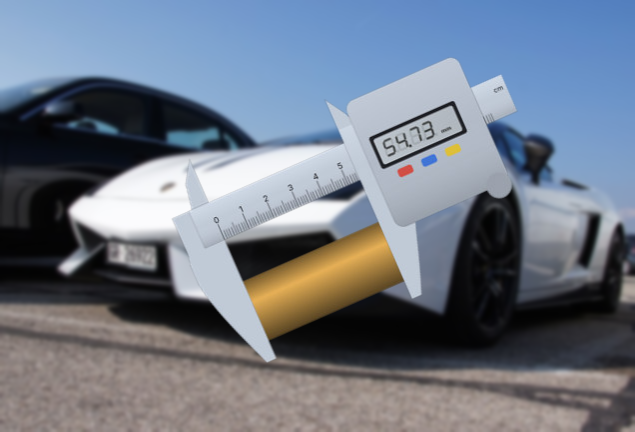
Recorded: 54.73 (mm)
